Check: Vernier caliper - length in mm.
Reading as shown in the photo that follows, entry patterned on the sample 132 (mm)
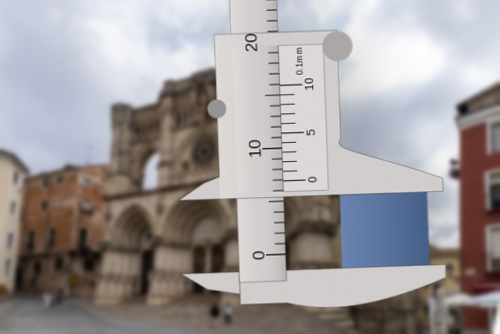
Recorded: 6.9 (mm)
